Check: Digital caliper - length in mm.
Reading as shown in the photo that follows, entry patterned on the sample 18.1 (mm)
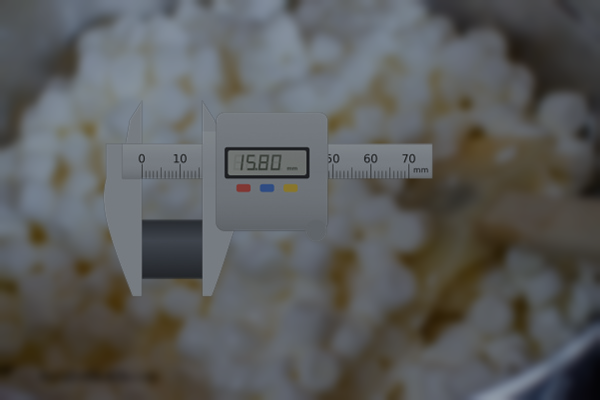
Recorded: 15.80 (mm)
